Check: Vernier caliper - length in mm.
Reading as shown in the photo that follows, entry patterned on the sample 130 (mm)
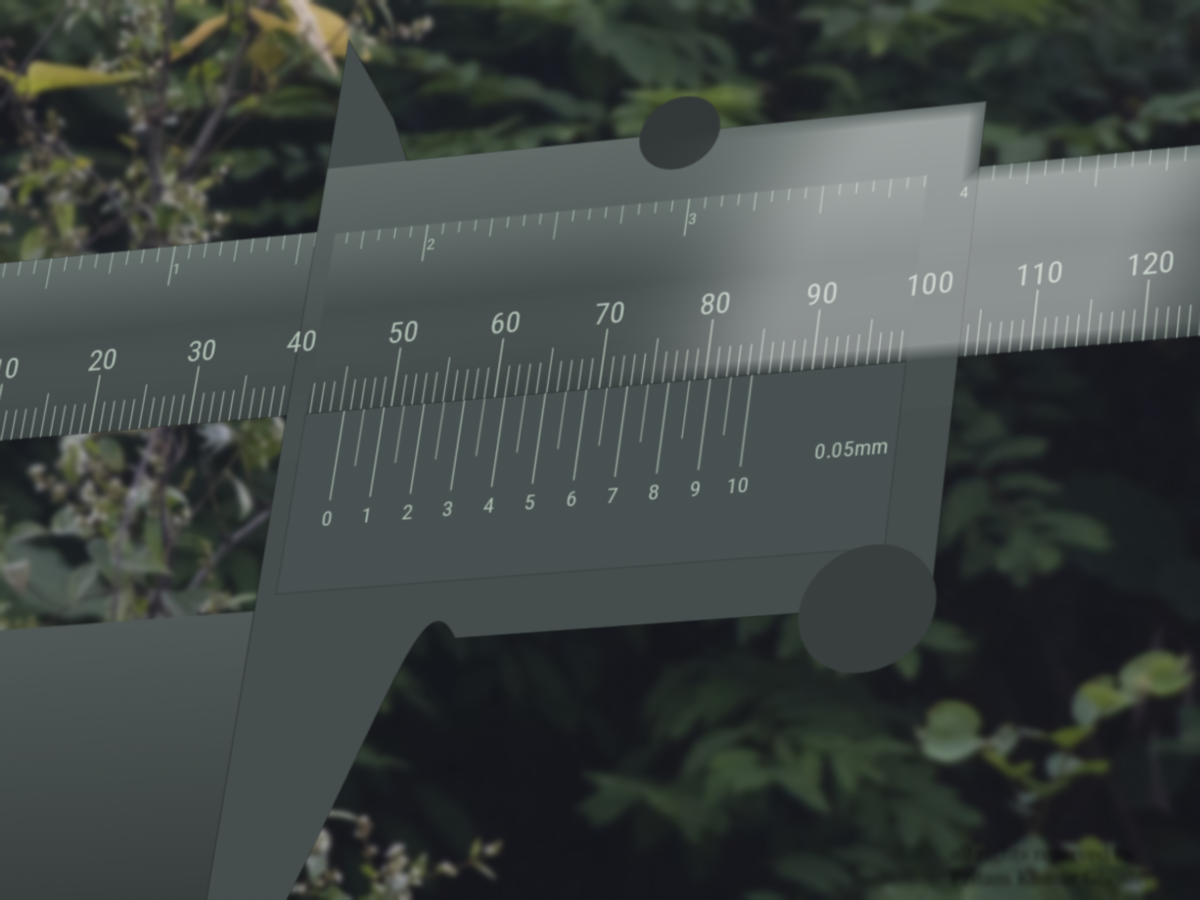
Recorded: 45.4 (mm)
